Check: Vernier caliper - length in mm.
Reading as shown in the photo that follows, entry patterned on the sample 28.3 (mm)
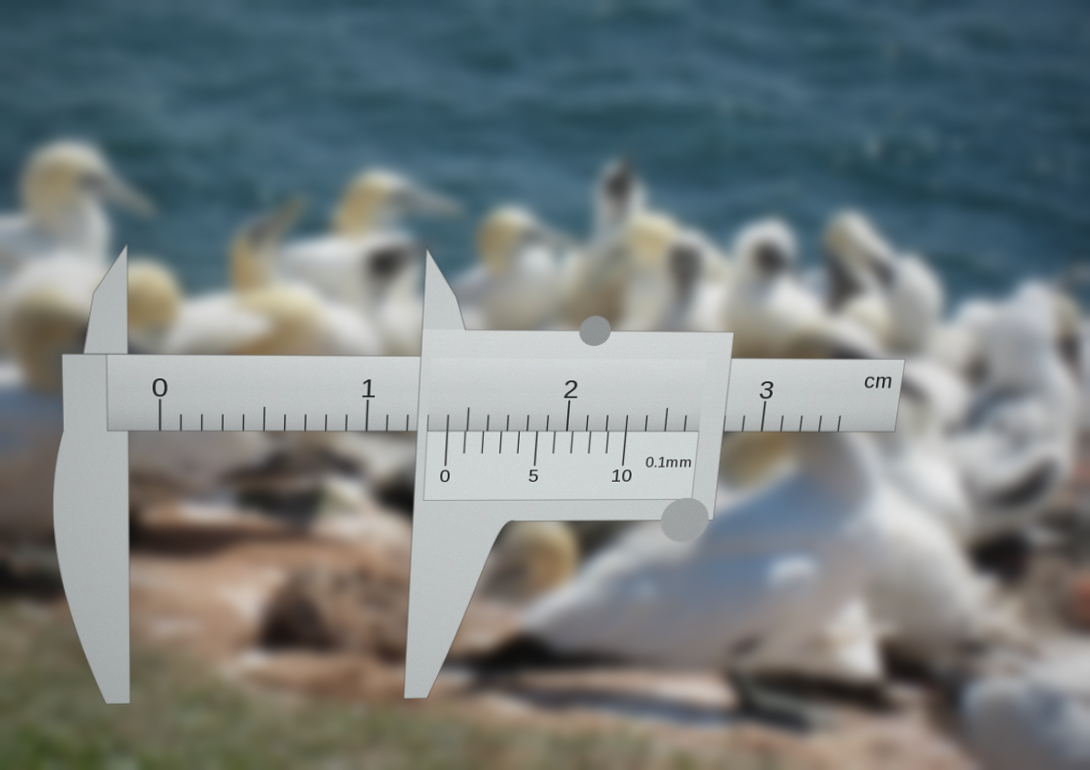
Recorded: 14.0 (mm)
